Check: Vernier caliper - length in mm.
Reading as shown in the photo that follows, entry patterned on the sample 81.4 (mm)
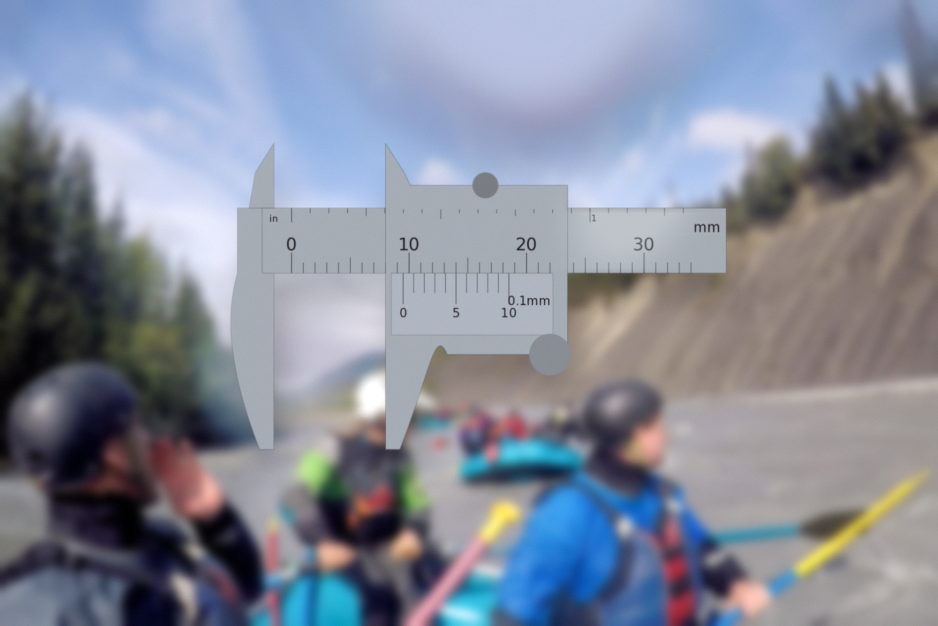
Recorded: 9.5 (mm)
